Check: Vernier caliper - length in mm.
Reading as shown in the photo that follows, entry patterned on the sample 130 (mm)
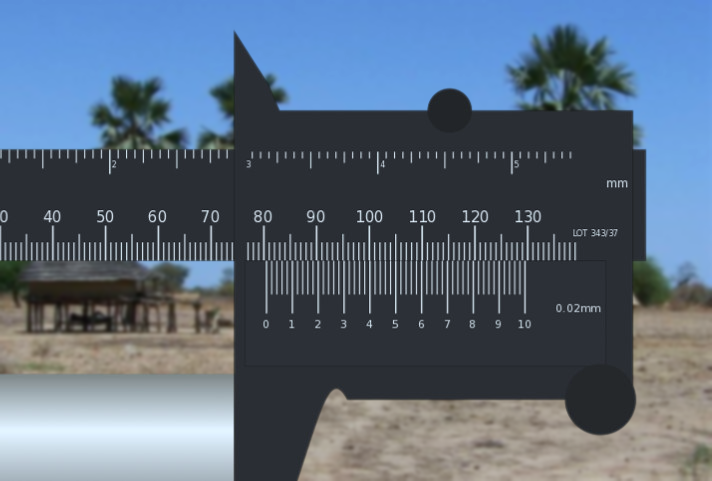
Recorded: 80.5 (mm)
